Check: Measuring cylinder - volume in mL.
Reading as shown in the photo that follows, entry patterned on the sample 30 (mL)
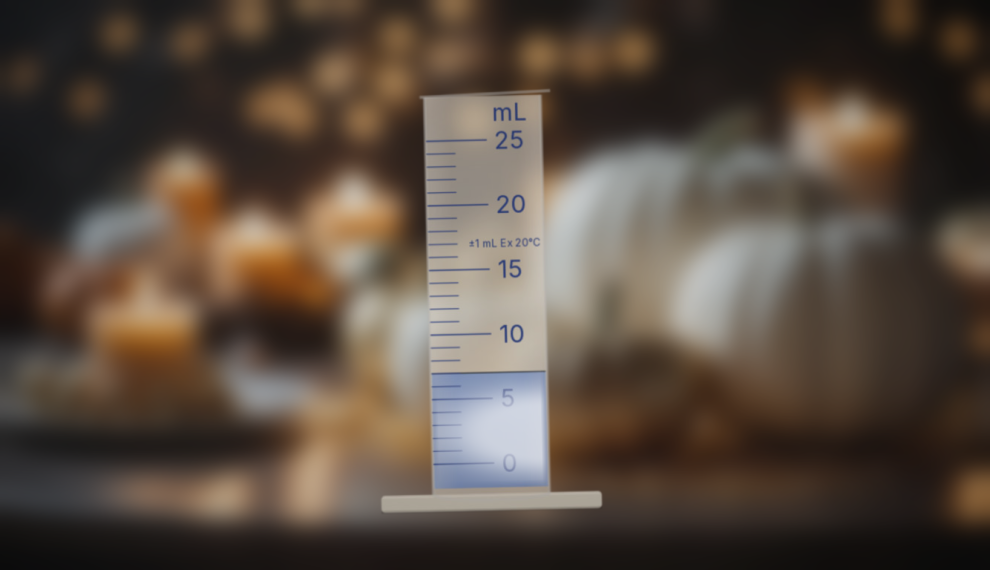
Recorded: 7 (mL)
